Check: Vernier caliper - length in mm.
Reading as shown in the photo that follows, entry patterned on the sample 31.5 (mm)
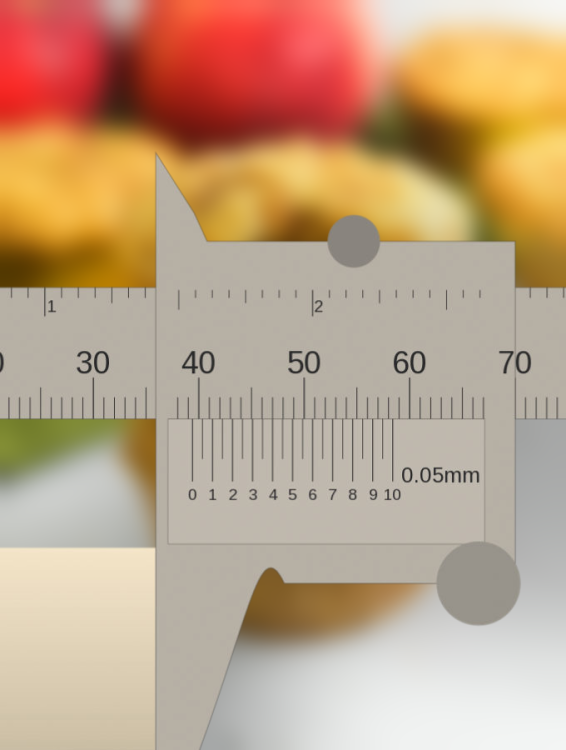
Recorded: 39.4 (mm)
